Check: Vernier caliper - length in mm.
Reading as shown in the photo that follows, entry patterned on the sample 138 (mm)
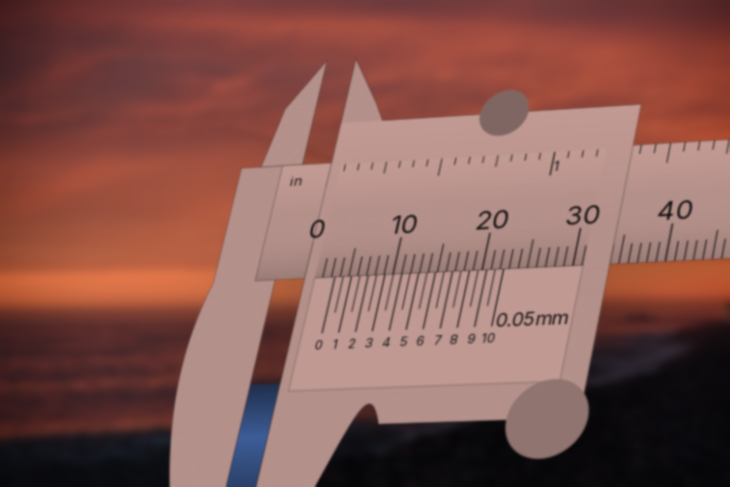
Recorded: 3.4 (mm)
